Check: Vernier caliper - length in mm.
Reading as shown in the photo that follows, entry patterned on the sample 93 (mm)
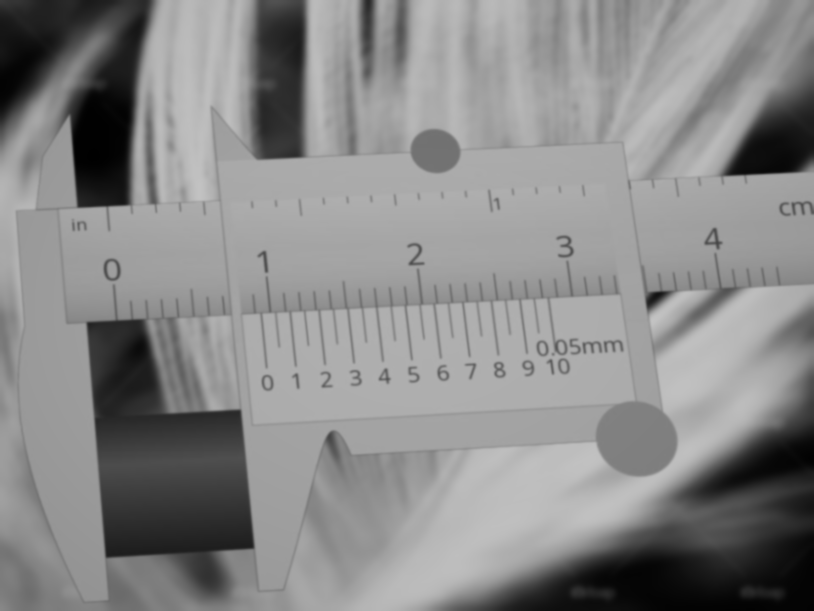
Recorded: 9.4 (mm)
